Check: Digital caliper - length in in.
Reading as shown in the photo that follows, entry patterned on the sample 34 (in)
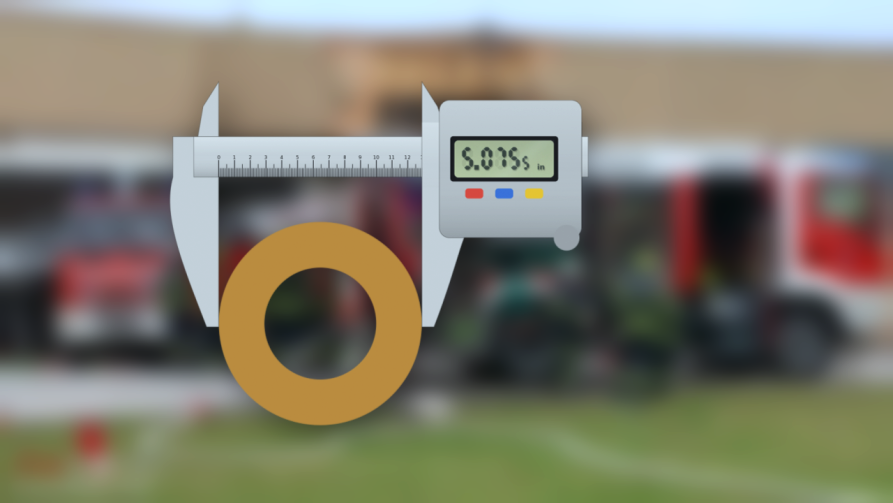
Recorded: 5.0755 (in)
